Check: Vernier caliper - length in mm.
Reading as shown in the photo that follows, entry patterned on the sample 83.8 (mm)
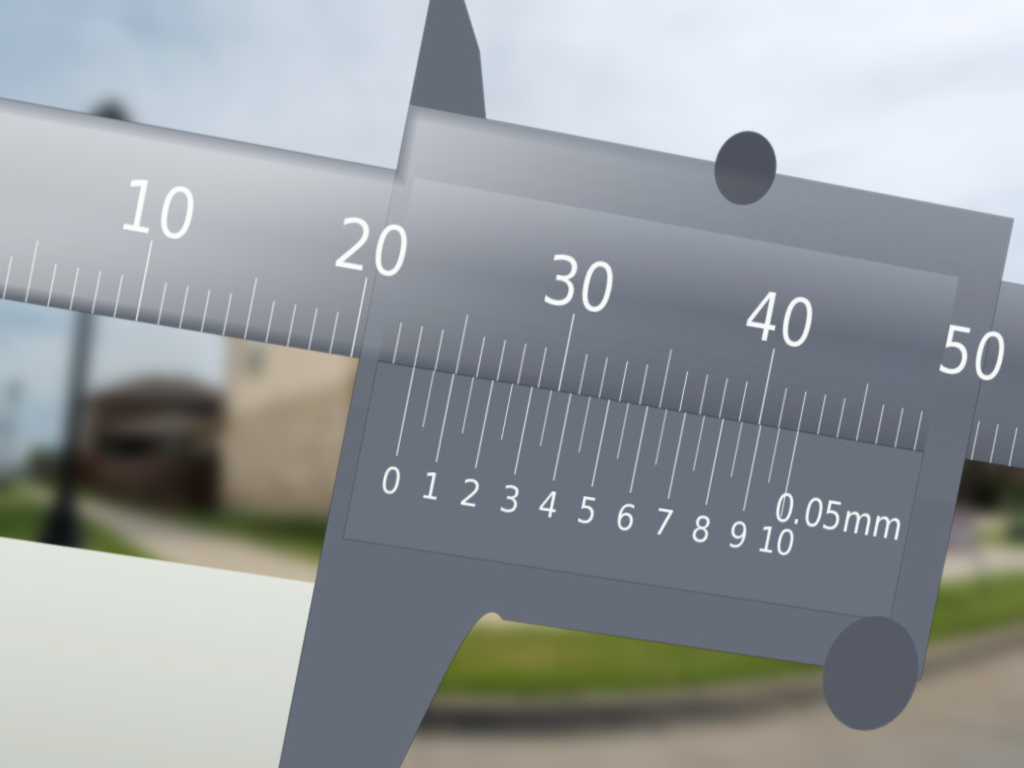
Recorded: 23.0 (mm)
